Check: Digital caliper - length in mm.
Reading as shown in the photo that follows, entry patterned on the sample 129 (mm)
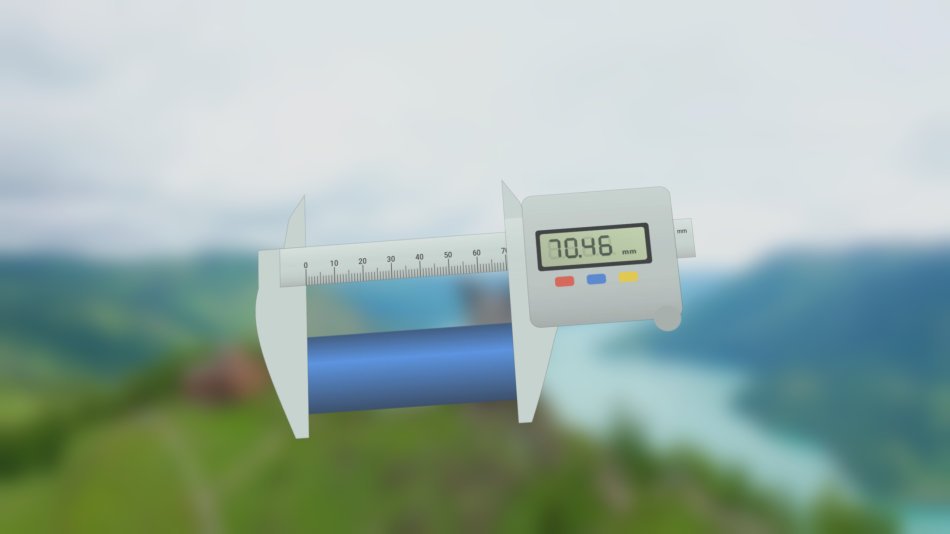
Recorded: 70.46 (mm)
